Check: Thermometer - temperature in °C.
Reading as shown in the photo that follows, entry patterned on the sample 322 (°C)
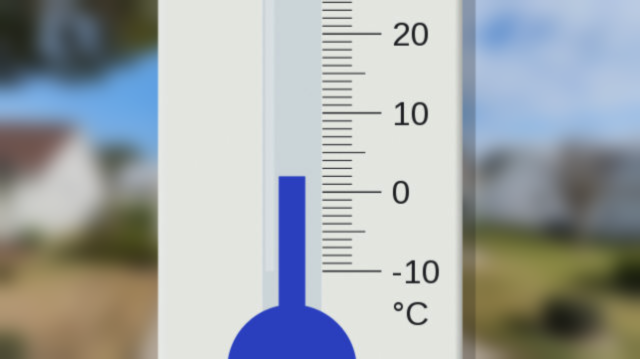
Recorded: 2 (°C)
